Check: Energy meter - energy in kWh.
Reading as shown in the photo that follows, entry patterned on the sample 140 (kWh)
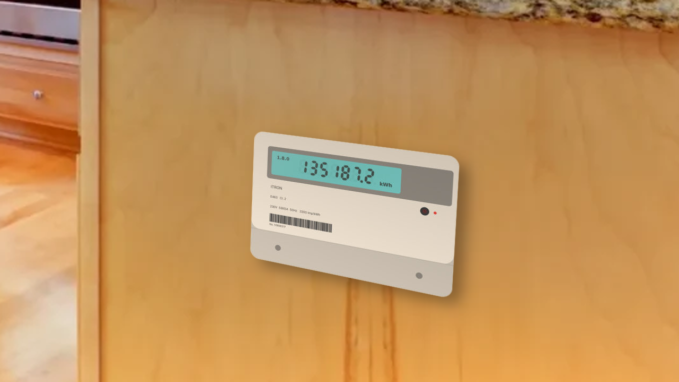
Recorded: 135187.2 (kWh)
